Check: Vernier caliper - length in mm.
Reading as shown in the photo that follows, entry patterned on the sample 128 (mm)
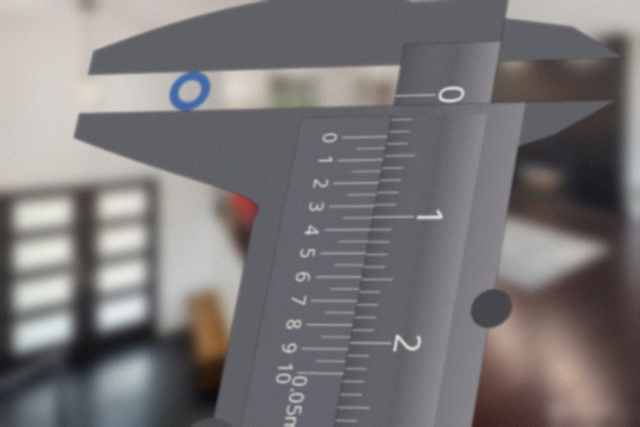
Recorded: 3.4 (mm)
